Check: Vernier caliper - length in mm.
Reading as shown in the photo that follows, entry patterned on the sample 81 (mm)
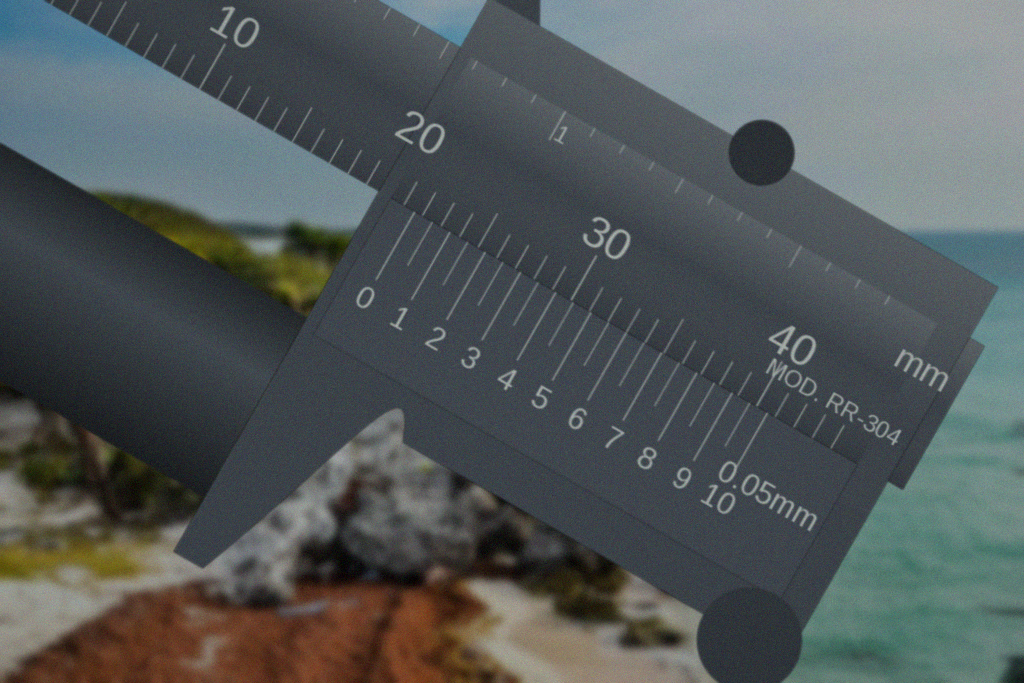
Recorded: 21.6 (mm)
